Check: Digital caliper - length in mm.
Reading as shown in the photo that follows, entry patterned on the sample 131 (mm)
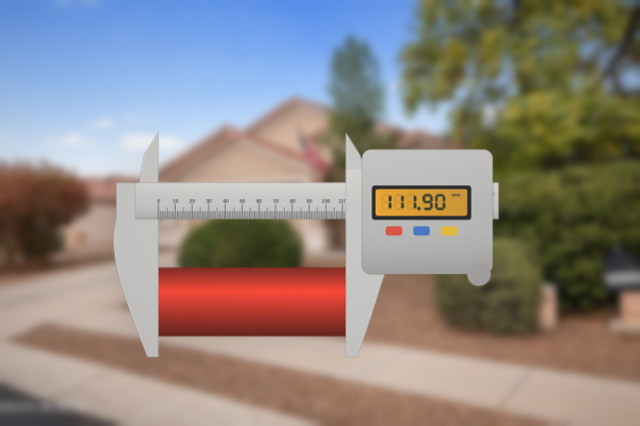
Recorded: 111.90 (mm)
